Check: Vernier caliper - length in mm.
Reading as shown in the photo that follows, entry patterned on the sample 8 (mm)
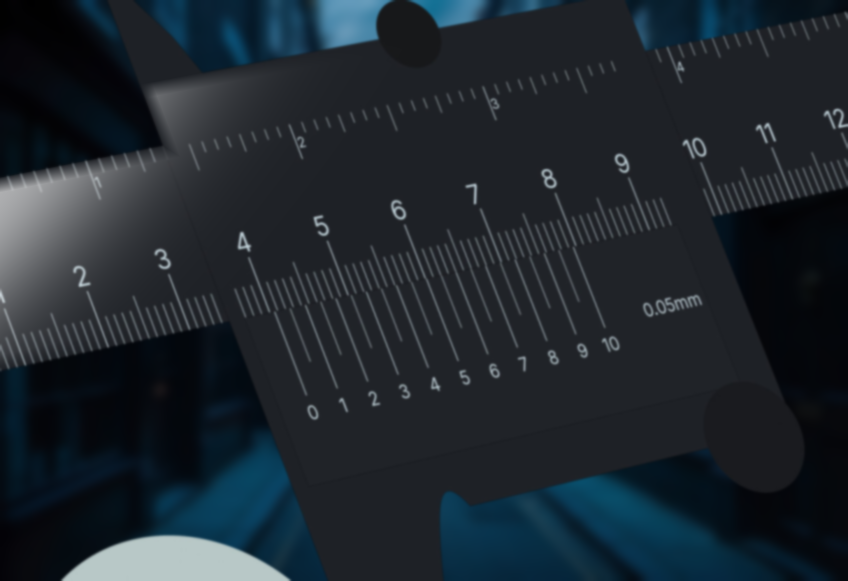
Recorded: 40.6 (mm)
